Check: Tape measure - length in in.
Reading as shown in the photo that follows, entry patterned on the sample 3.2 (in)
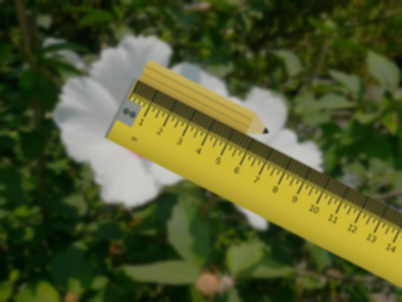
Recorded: 6.5 (in)
